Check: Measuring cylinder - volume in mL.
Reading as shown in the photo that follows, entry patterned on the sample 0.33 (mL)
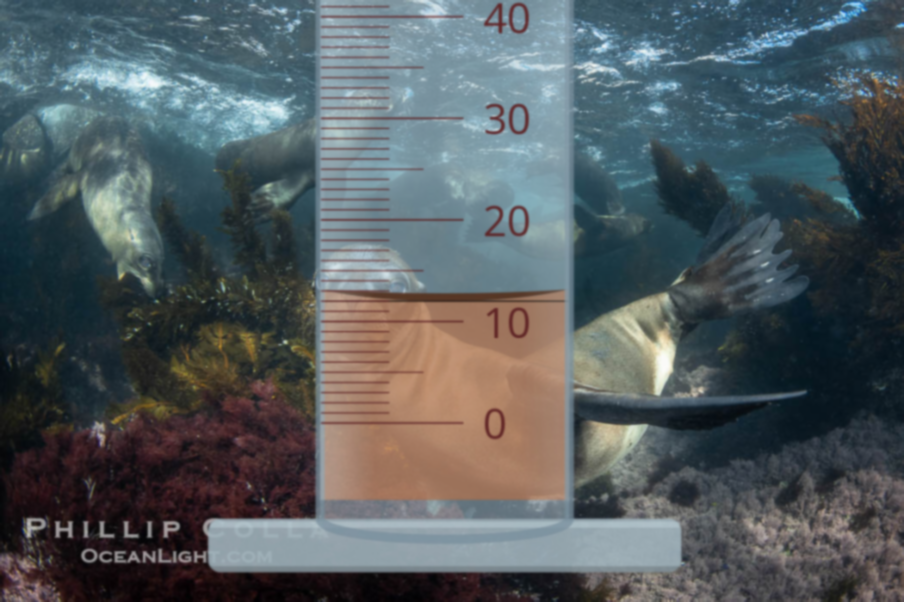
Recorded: 12 (mL)
